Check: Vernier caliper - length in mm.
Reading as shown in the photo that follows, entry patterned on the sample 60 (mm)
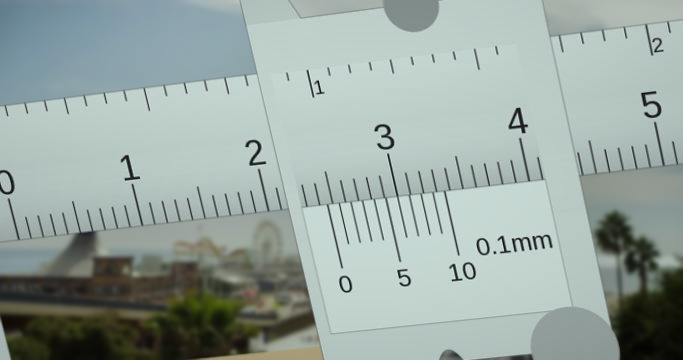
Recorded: 24.6 (mm)
